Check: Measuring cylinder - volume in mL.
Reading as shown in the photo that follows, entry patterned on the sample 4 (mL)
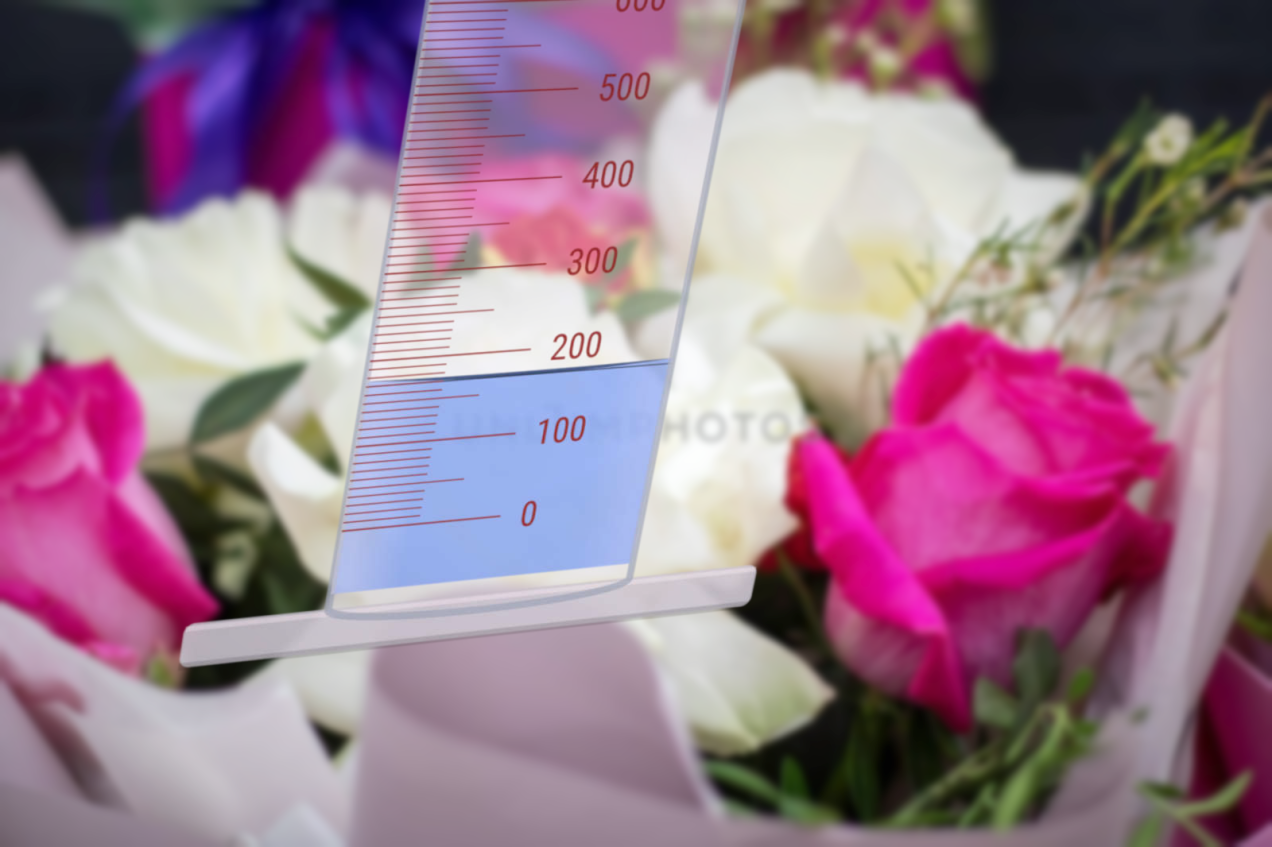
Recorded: 170 (mL)
